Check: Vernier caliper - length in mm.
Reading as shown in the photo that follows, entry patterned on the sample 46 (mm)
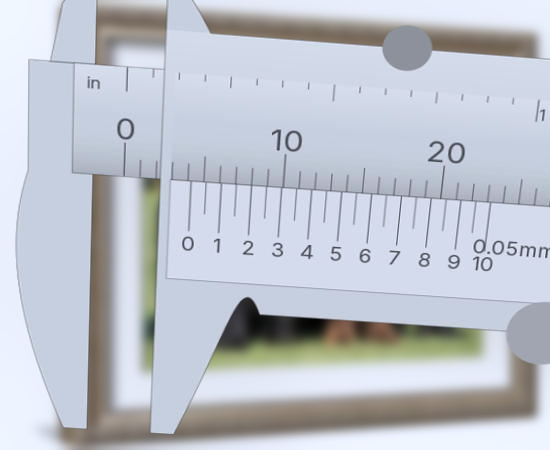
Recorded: 4.2 (mm)
